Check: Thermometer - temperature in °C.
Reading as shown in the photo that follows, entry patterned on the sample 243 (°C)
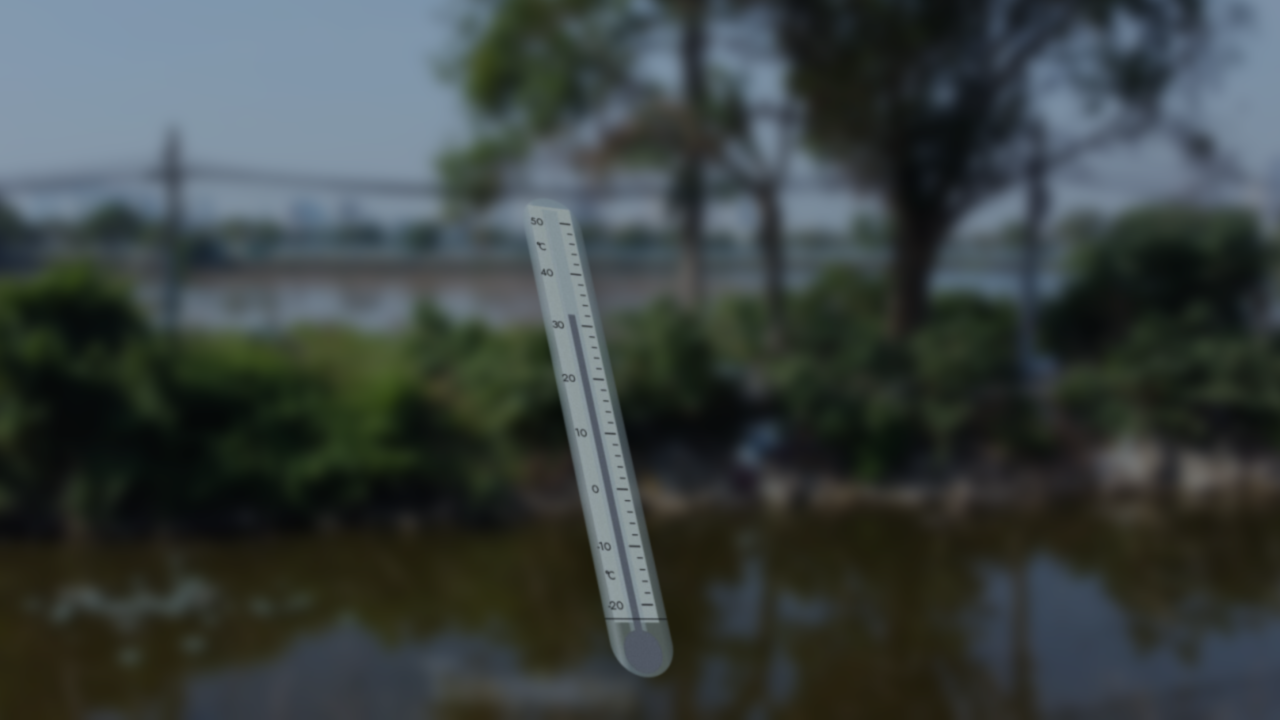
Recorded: 32 (°C)
